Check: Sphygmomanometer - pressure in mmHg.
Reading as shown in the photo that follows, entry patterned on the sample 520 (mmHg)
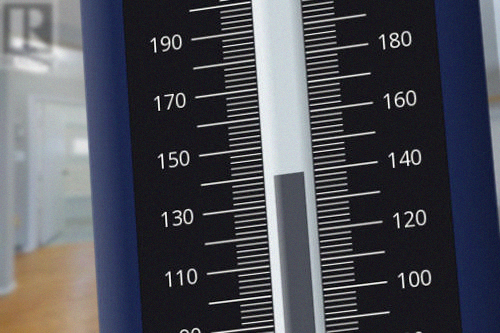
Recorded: 140 (mmHg)
